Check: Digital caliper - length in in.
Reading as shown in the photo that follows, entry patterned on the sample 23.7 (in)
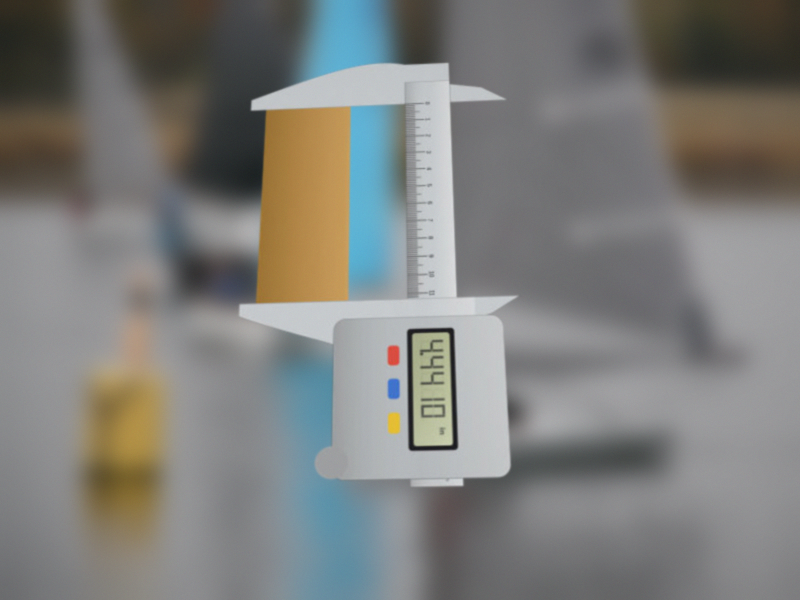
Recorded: 4.4410 (in)
